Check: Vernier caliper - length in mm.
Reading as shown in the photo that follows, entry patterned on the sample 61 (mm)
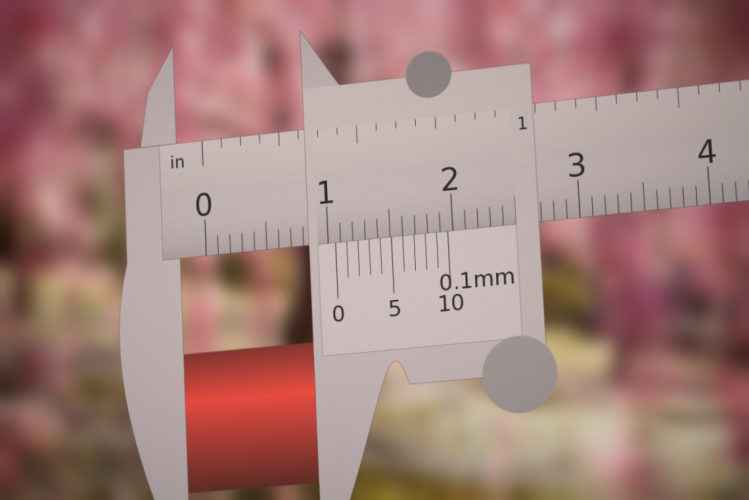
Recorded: 10.6 (mm)
